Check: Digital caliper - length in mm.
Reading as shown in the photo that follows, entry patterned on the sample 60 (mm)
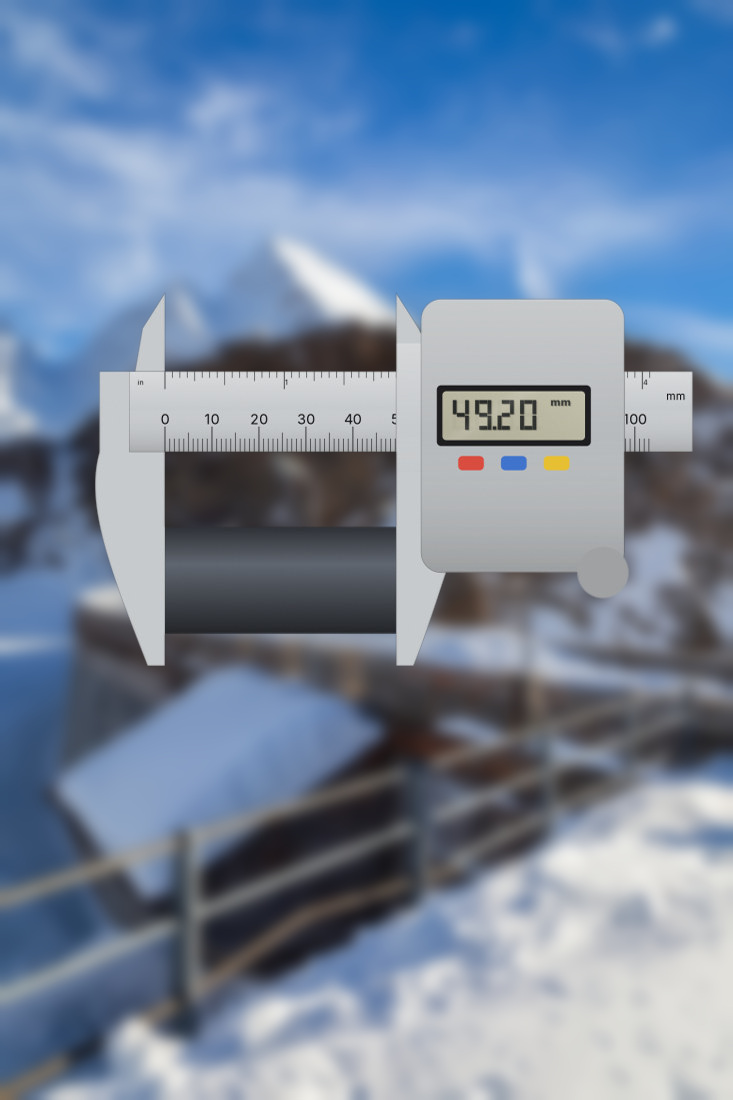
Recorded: 49.20 (mm)
